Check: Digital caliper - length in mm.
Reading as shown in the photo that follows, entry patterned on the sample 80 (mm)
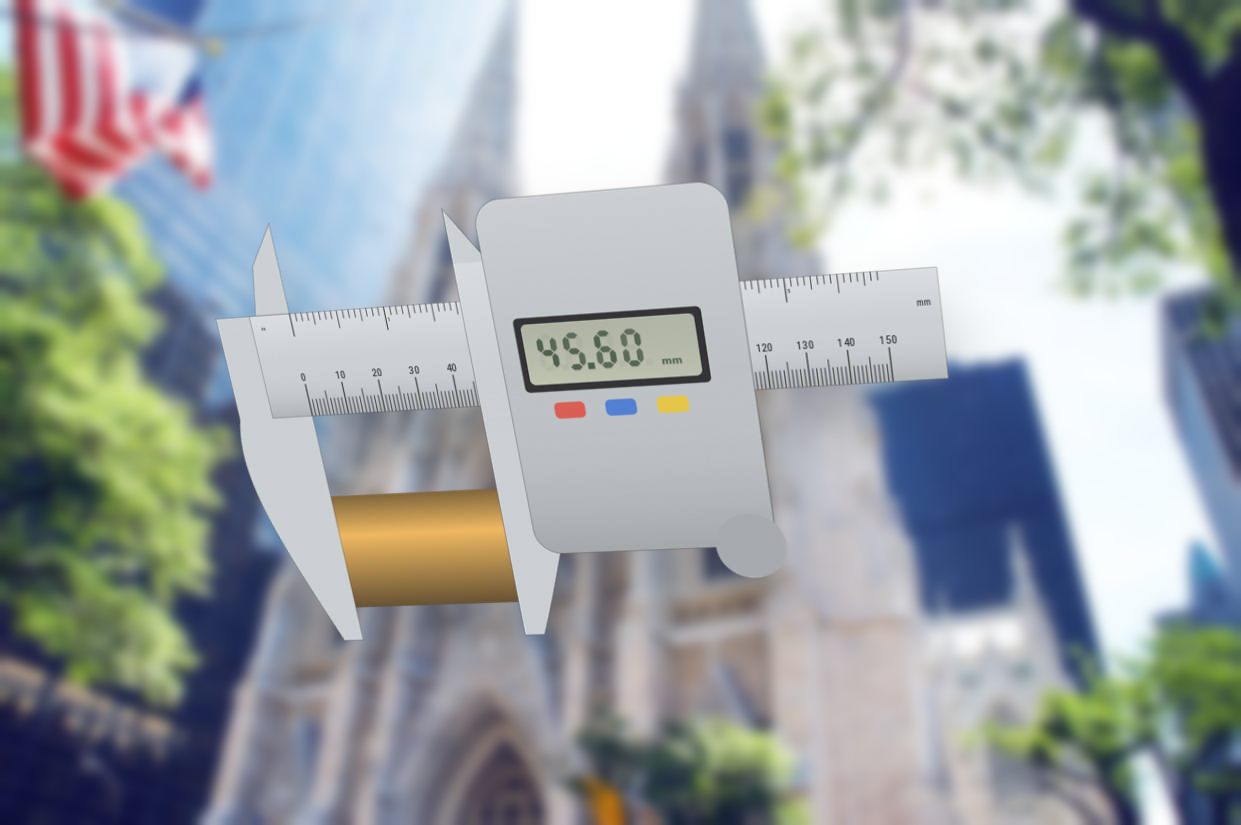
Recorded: 45.60 (mm)
